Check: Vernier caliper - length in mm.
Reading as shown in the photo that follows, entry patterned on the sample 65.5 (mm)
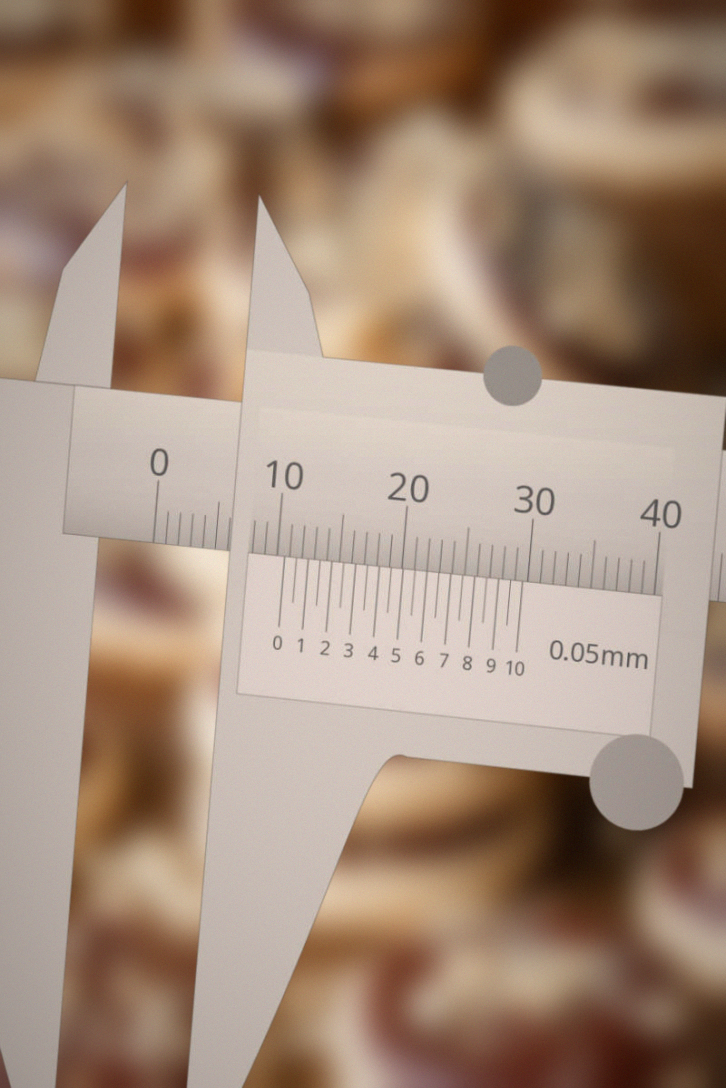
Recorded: 10.6 (mm)
